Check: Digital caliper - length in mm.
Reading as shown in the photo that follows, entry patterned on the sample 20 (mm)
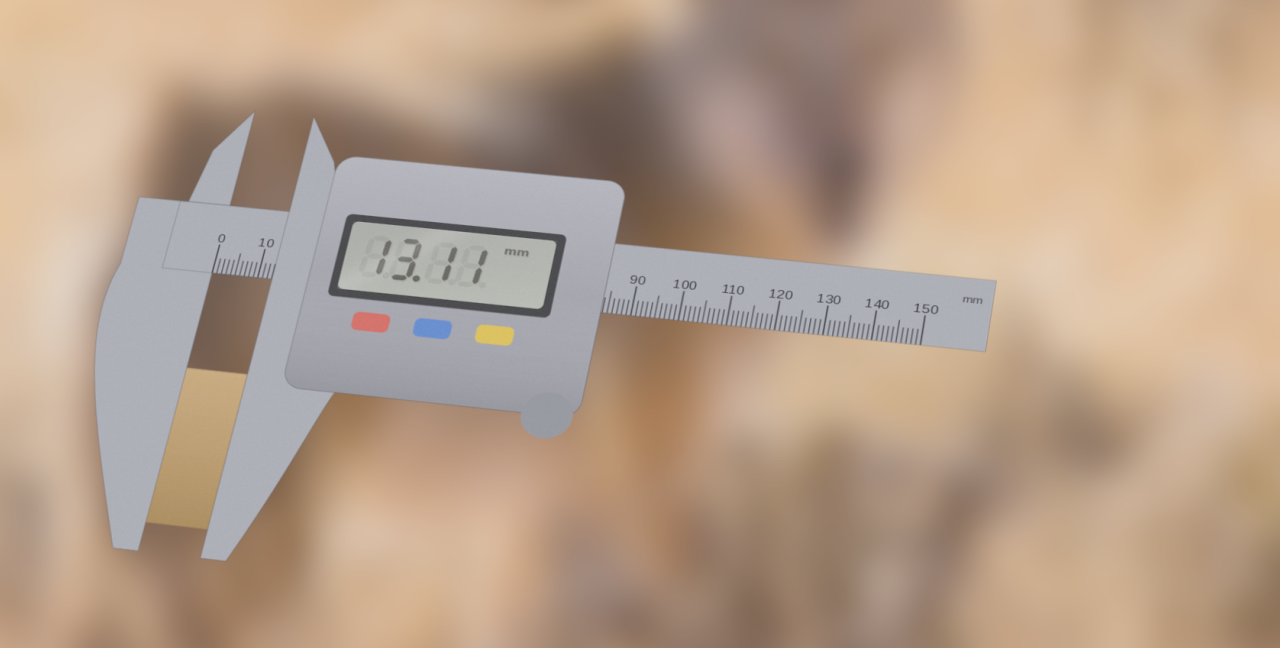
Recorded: 13.11 (mm)
